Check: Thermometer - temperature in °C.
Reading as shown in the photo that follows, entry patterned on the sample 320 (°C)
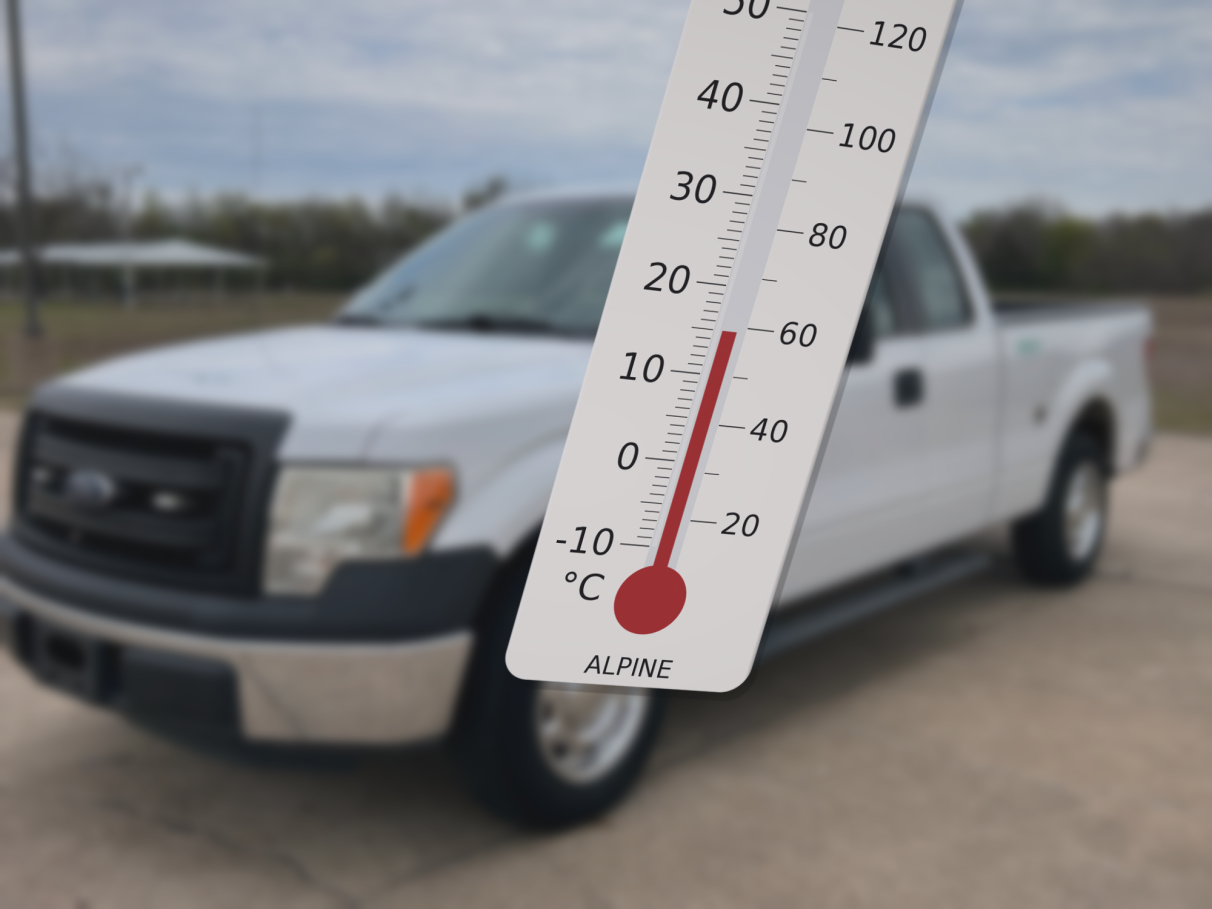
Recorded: 15 (°C)
